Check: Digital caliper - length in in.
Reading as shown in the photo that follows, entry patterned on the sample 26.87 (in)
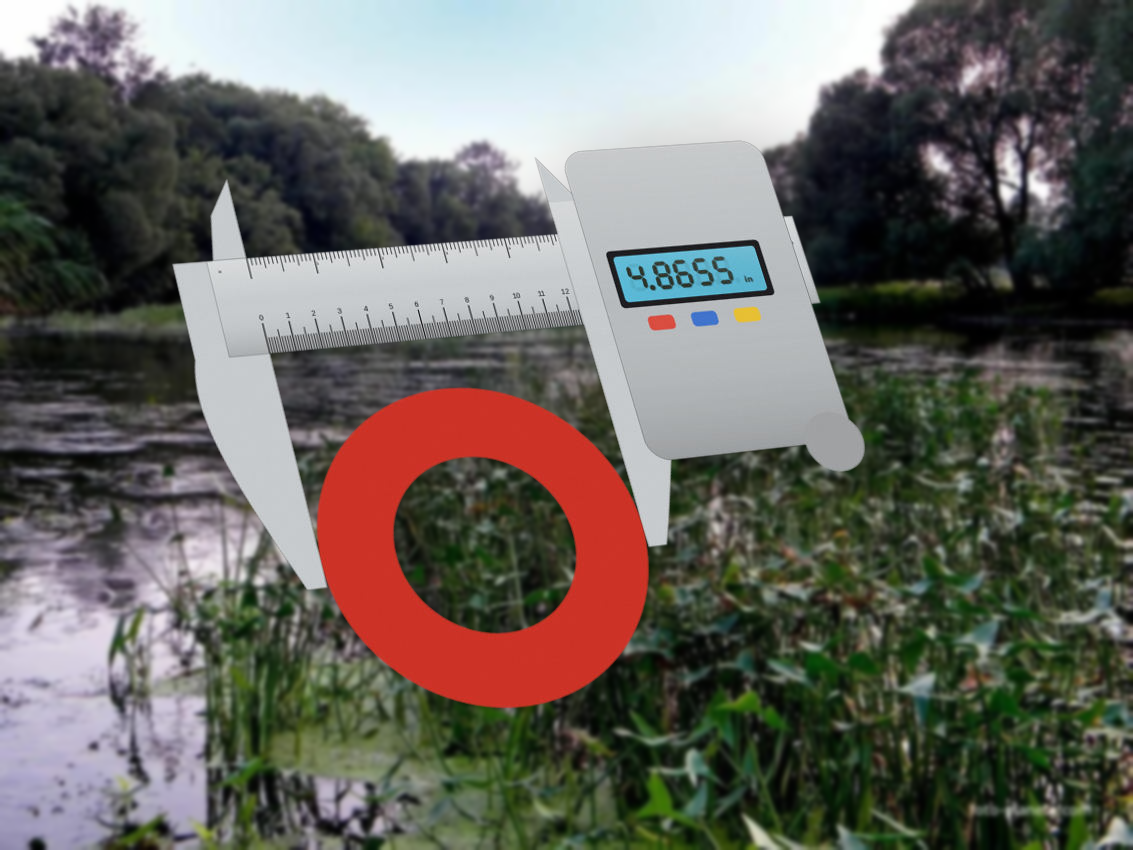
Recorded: 4.8655 (in)
